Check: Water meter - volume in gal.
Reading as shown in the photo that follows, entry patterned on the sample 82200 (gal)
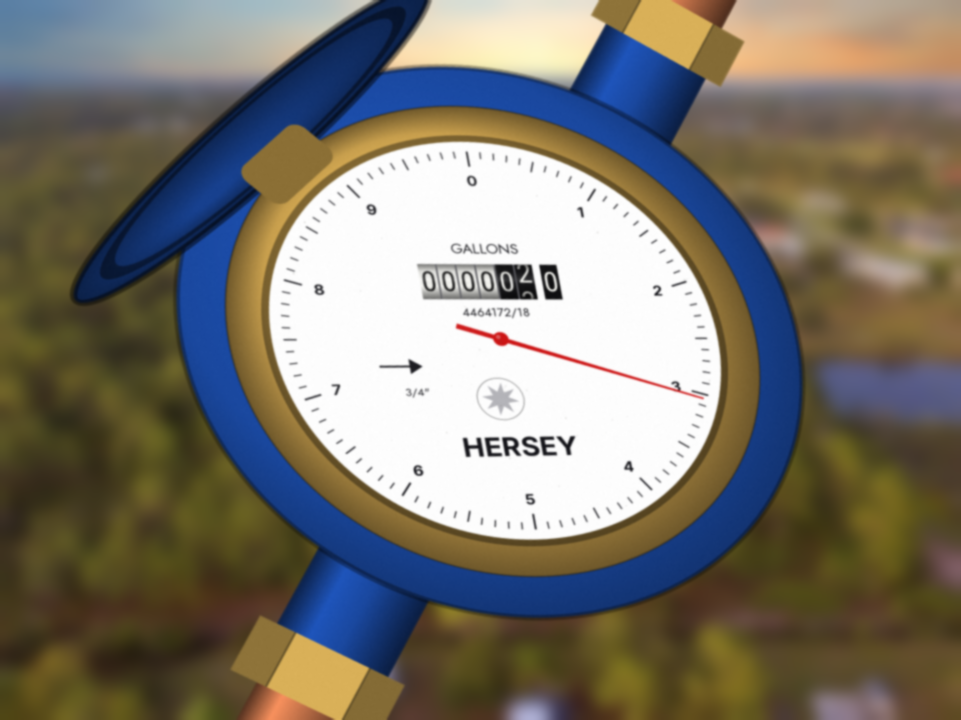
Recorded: 23.0 (gal)
